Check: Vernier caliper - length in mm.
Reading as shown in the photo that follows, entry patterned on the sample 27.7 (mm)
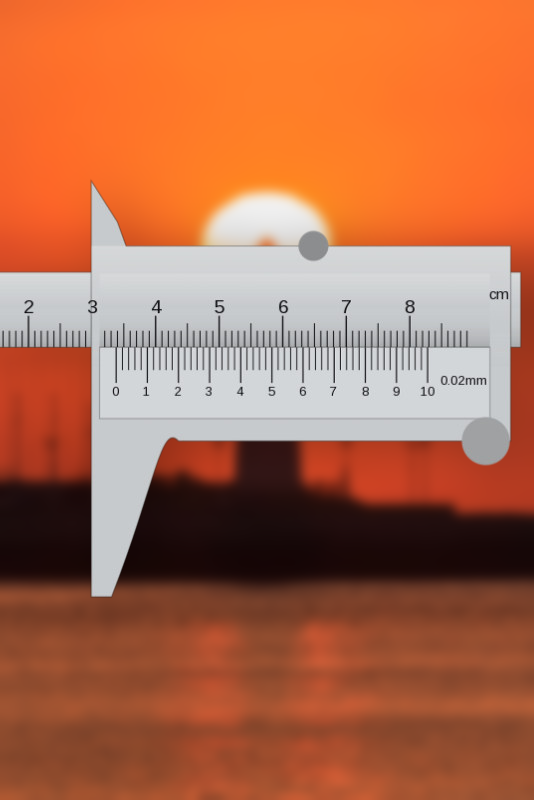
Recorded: 33.8 (mm)
